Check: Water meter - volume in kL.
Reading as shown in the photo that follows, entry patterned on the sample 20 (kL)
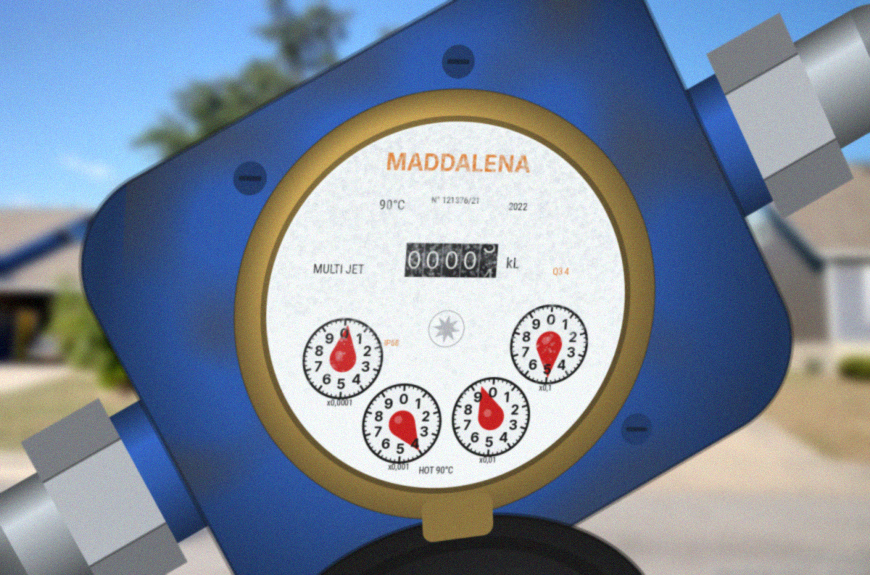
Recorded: 3.4940 (kL)
